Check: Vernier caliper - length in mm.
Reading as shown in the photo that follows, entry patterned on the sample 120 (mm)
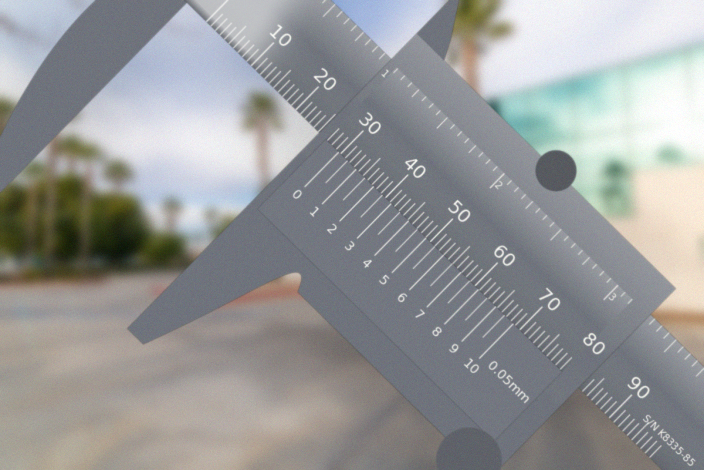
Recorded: 29.6 (mm)
